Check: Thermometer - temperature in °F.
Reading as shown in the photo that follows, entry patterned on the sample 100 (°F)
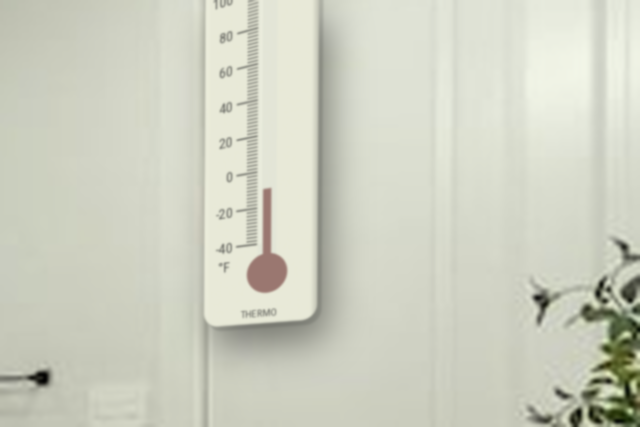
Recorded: -10 (°F)
